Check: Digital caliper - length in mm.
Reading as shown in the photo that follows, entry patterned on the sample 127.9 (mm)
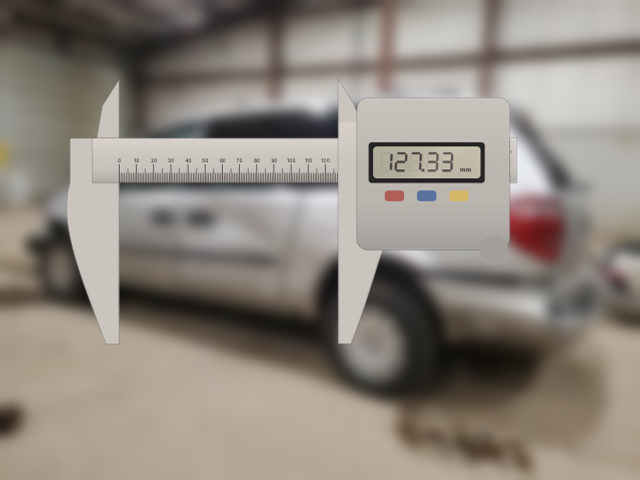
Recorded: 127.33 (mm)
